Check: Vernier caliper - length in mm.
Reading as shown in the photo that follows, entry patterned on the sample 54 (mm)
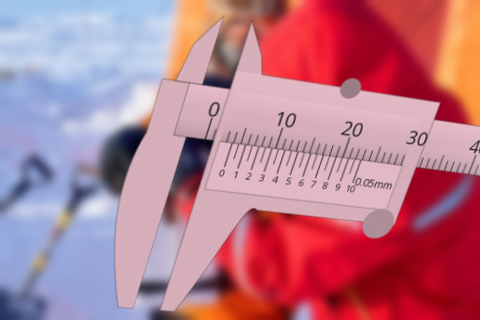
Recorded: 3.8 (mm)
